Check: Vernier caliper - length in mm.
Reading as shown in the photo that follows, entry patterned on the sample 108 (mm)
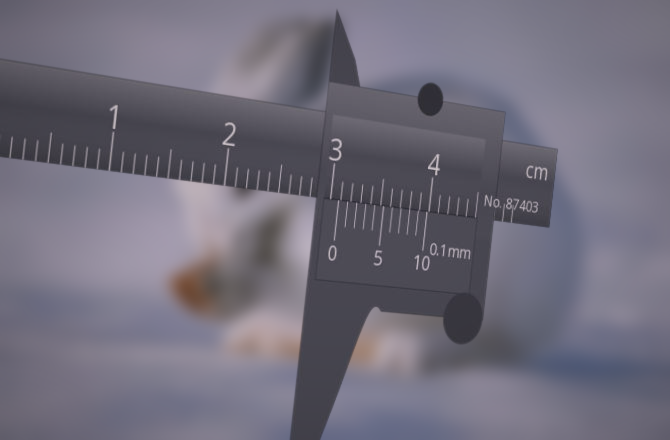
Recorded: 30.8 (mm)
